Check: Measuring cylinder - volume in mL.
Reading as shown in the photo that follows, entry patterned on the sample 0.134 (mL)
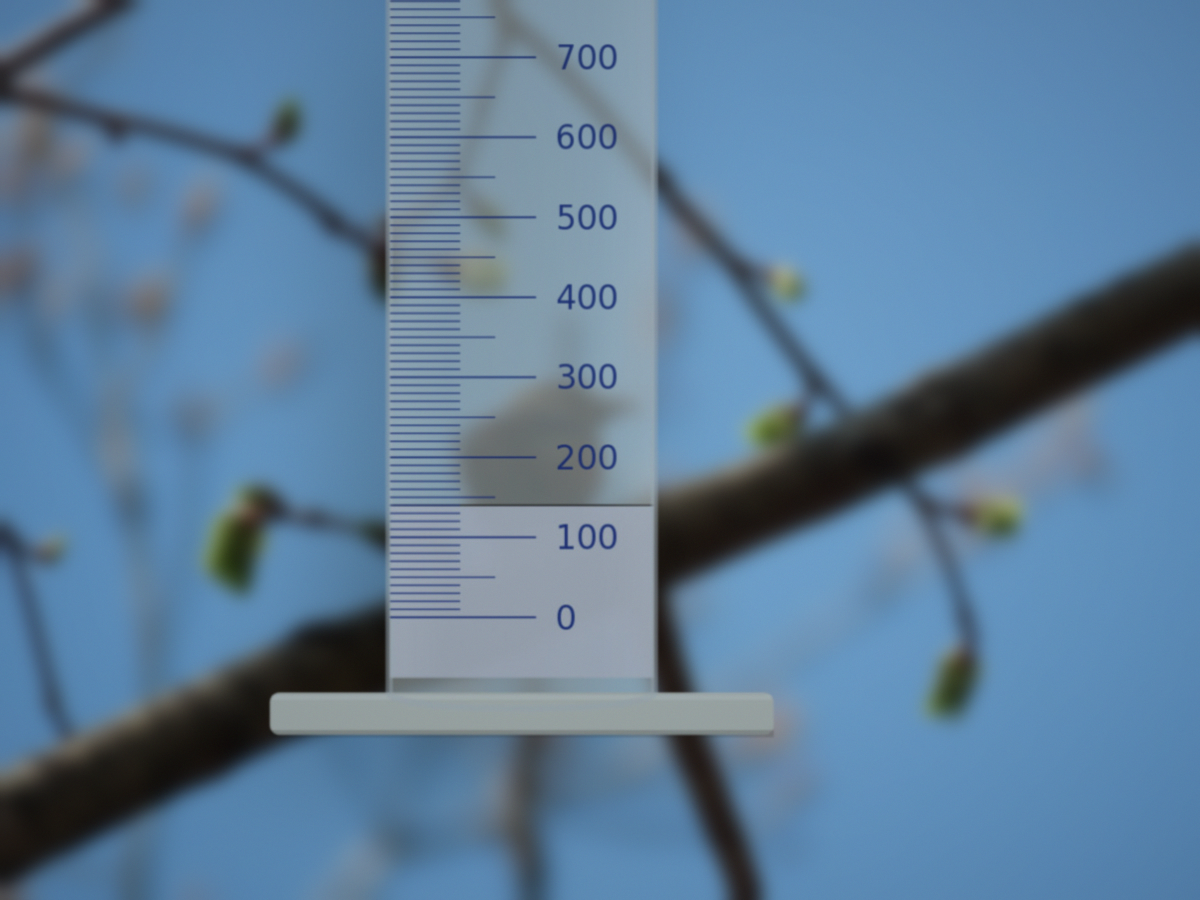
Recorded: 140 (mL)
